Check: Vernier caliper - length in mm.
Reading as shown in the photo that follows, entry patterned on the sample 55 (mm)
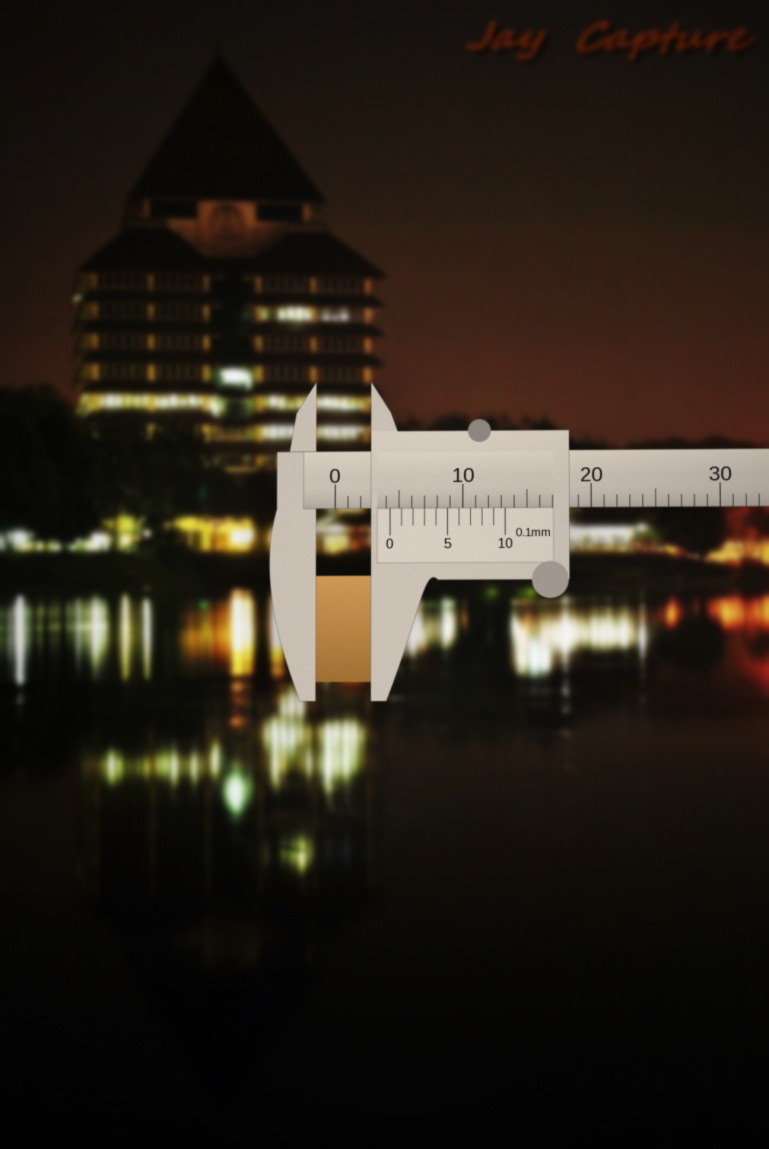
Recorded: 4.3 (mm)
